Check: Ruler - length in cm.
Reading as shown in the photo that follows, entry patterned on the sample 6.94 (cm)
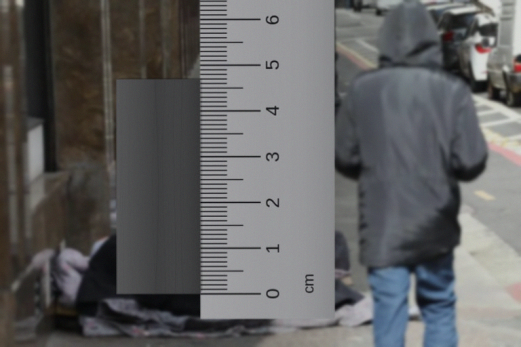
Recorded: 4.7 (cm)
